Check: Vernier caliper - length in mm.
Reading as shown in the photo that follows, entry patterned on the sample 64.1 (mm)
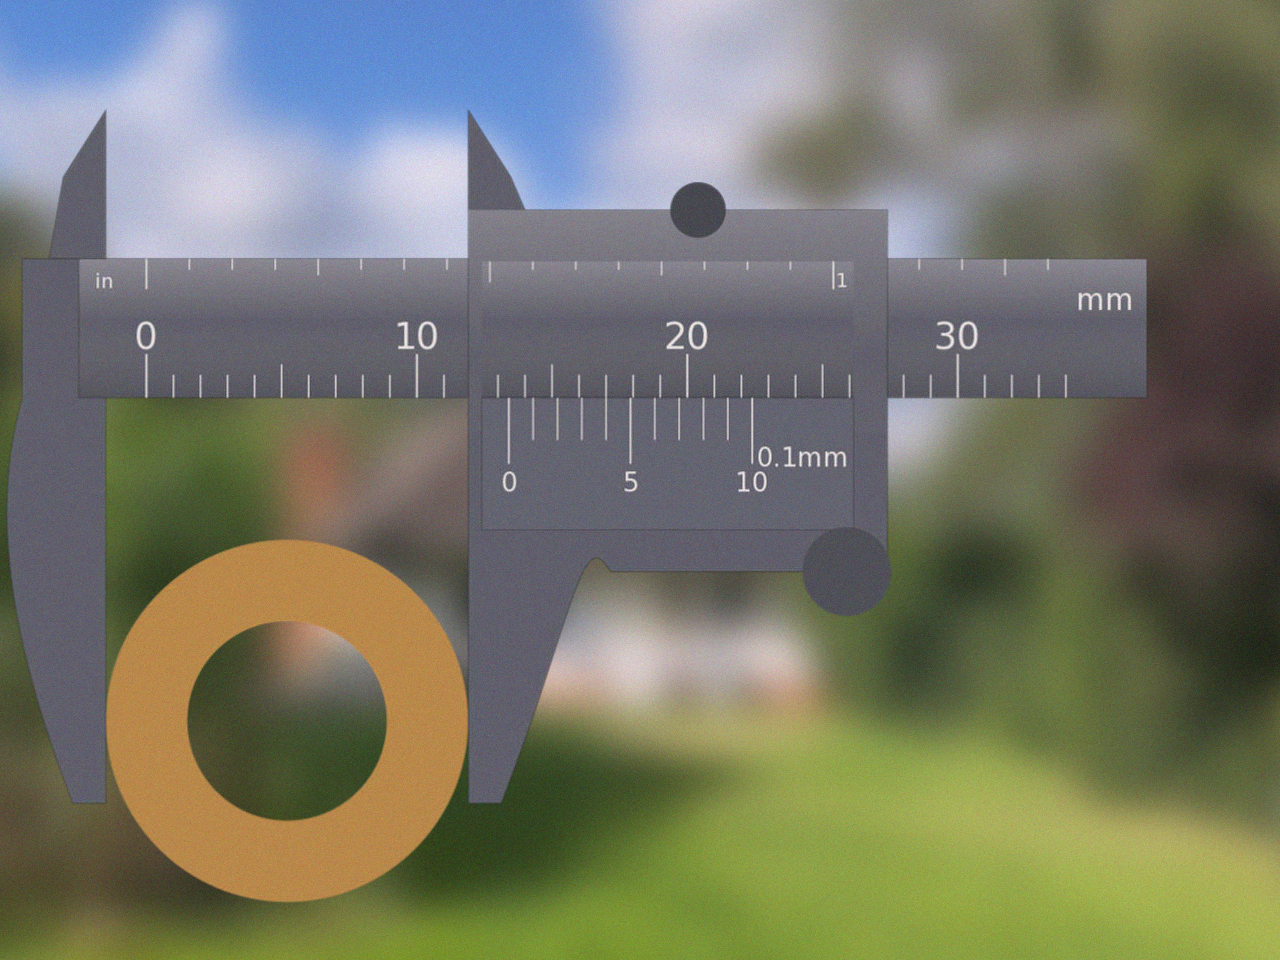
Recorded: 13.4 (mm)
